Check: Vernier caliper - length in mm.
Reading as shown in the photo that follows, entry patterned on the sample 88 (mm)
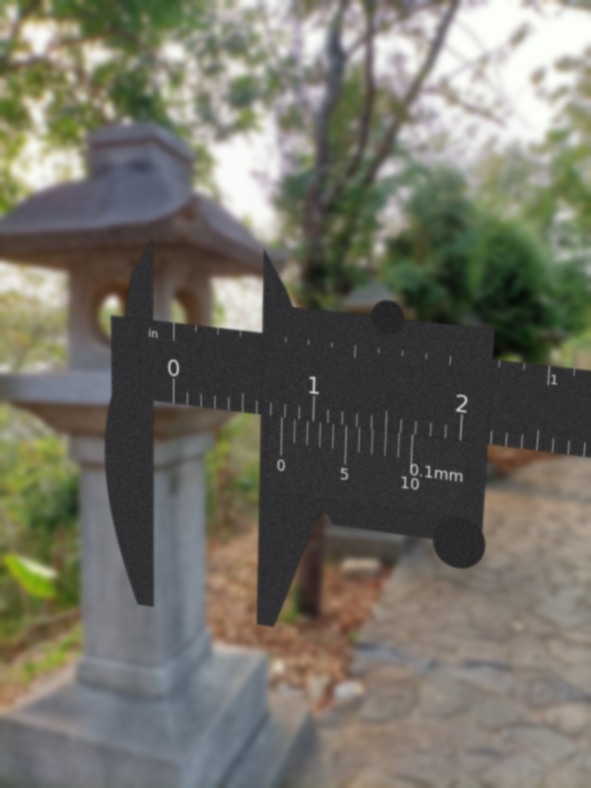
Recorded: 7.8 (mm)
